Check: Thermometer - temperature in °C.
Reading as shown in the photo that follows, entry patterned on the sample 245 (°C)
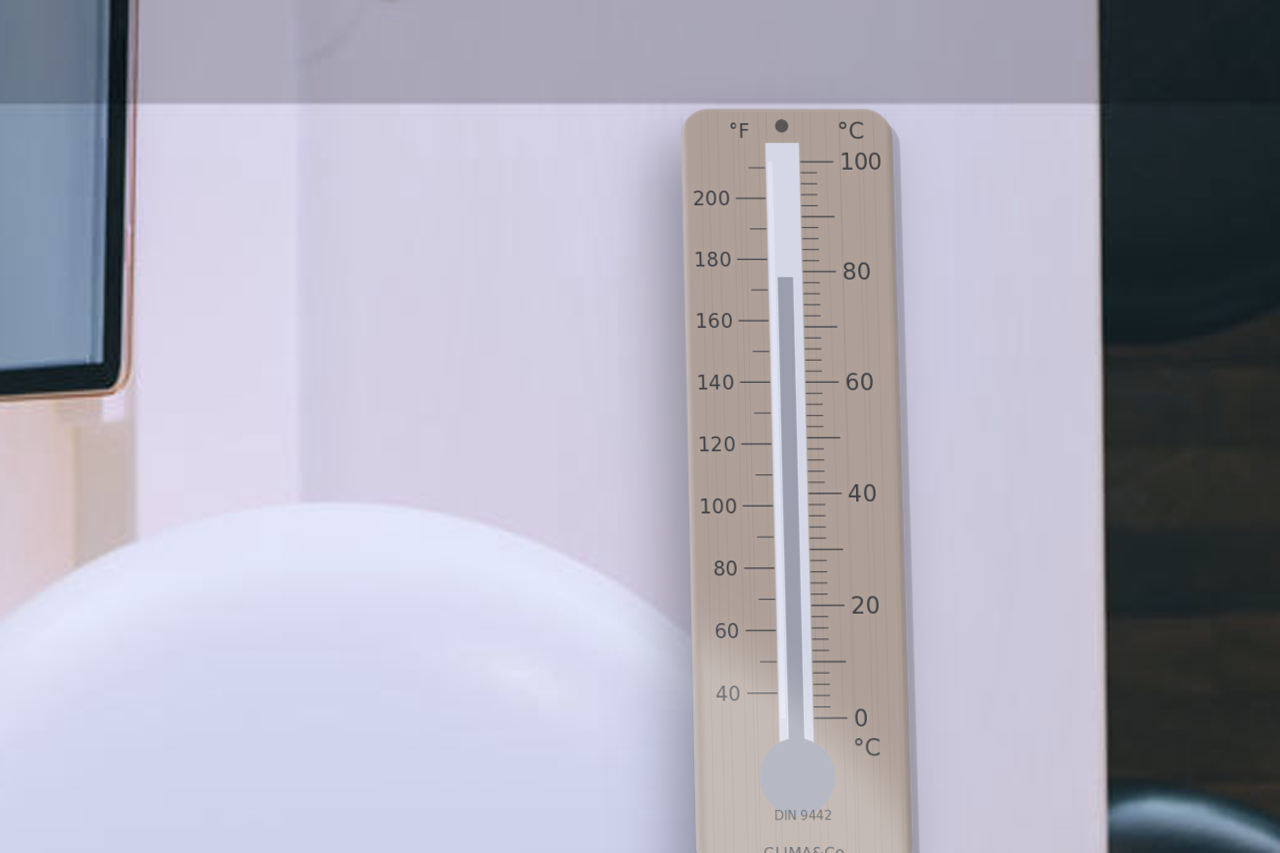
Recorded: 79 (°C)
